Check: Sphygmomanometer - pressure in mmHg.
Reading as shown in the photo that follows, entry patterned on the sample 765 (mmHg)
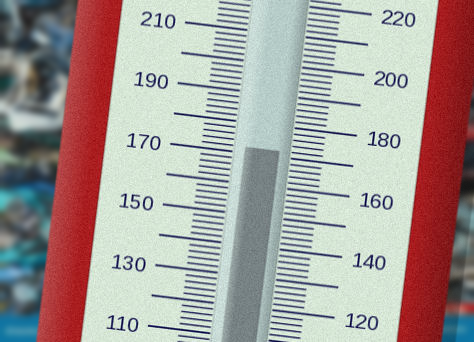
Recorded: 172 (mmHg)
